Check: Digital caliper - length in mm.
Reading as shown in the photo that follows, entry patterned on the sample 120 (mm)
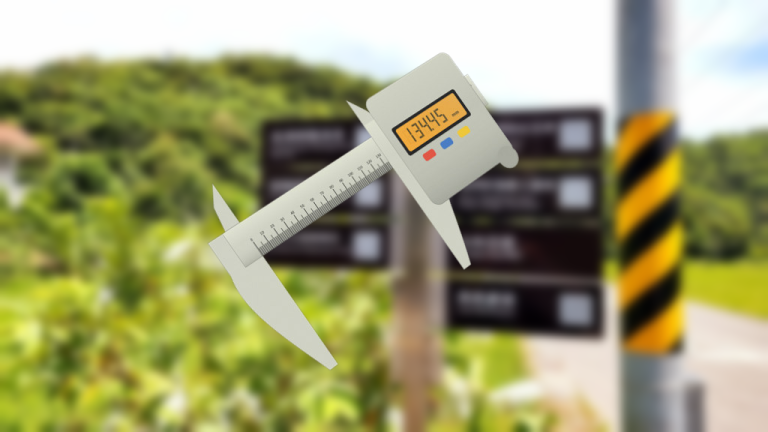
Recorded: 134.45 (mm)
